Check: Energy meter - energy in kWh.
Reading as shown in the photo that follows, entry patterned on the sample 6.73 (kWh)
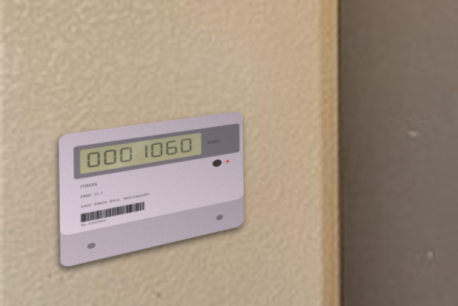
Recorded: 1060 (kWh)
